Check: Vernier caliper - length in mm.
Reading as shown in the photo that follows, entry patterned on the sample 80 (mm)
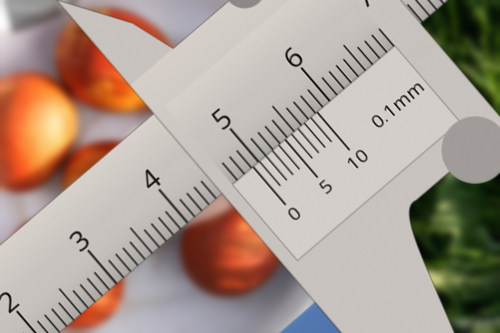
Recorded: 49.2 (mm)
